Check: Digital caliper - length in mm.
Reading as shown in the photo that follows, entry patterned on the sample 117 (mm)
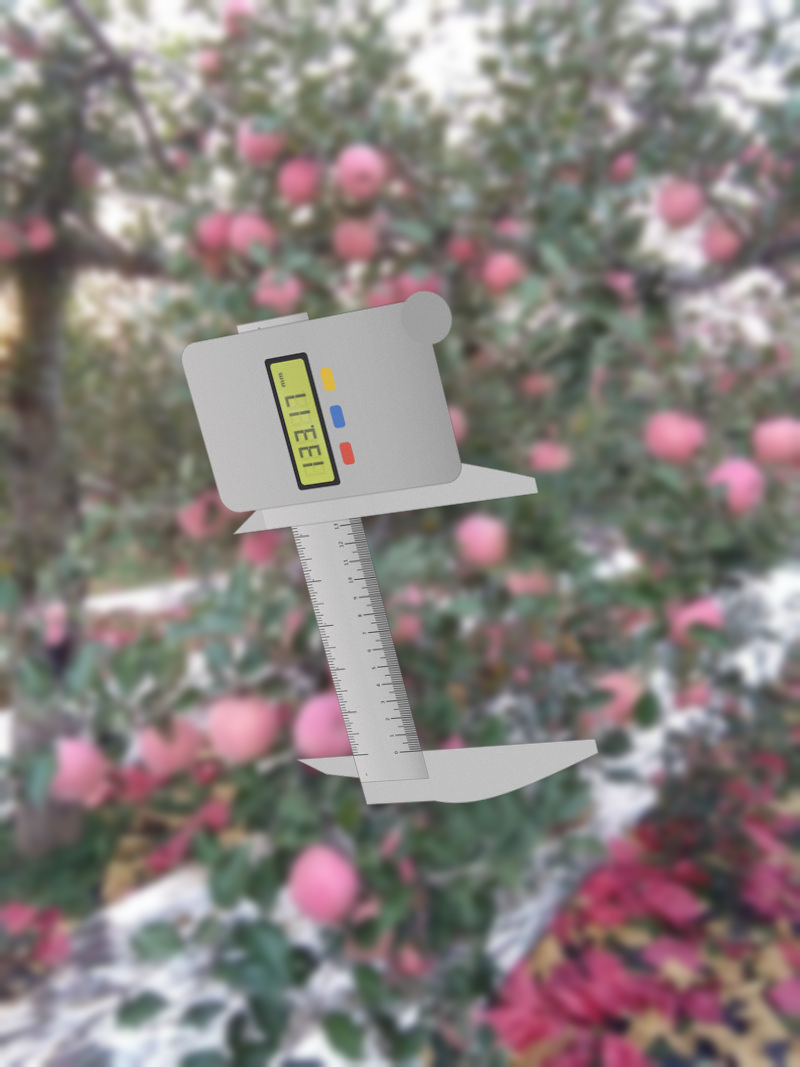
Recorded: 133.17 (mm)
